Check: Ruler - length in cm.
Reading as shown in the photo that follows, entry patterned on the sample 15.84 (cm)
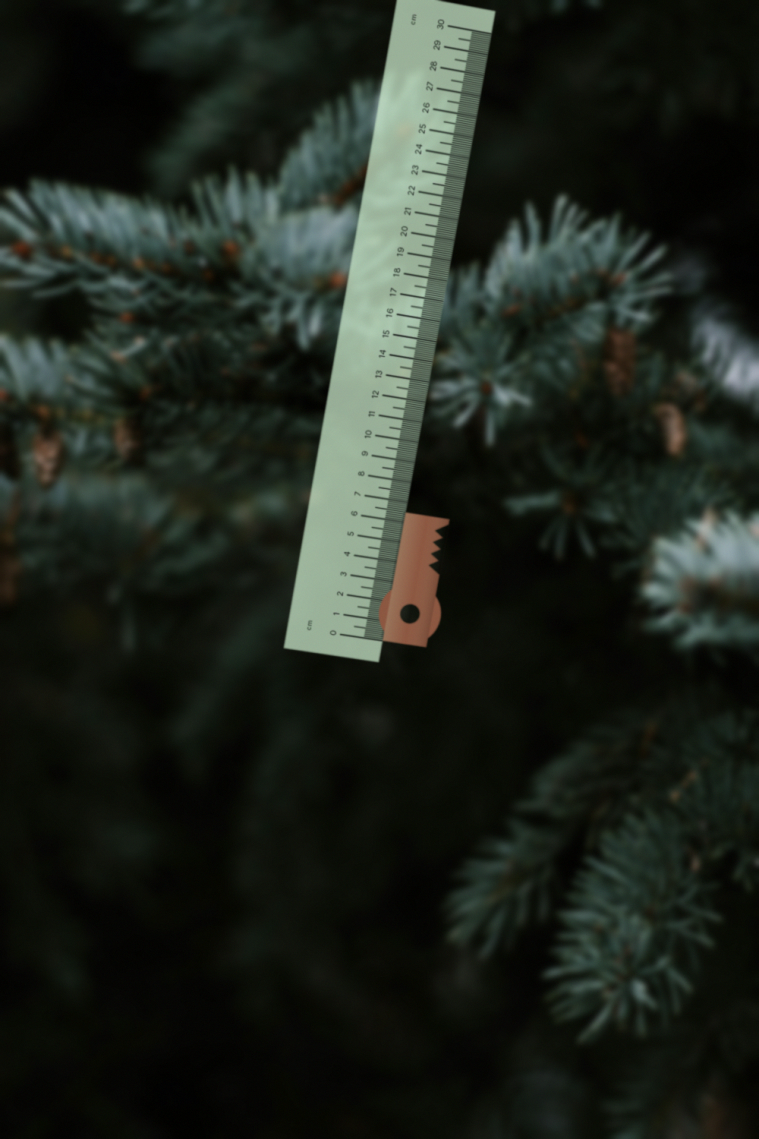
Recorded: 6.5 (cm)
